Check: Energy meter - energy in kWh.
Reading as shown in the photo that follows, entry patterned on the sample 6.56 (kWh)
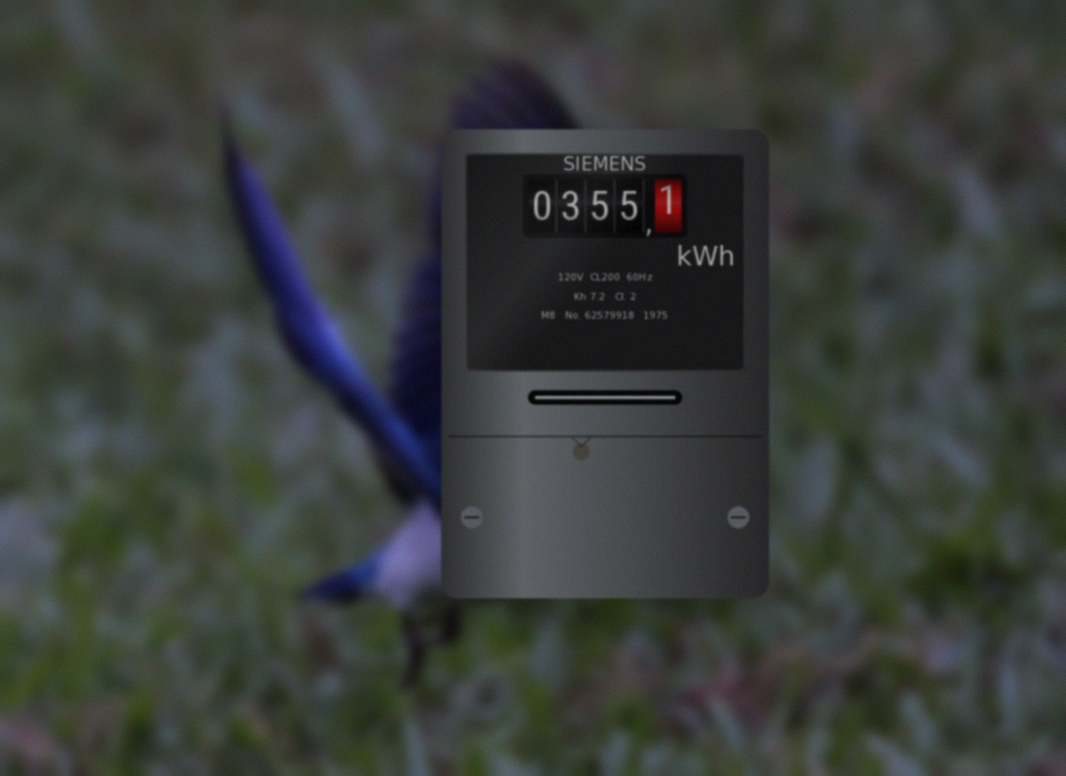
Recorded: 355.1 (kWh)
